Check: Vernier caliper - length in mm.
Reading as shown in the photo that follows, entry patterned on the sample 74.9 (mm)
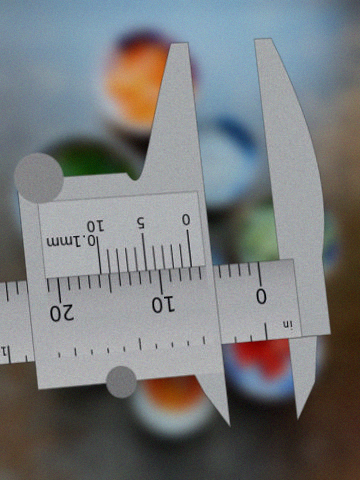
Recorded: 6.8 (mm)
